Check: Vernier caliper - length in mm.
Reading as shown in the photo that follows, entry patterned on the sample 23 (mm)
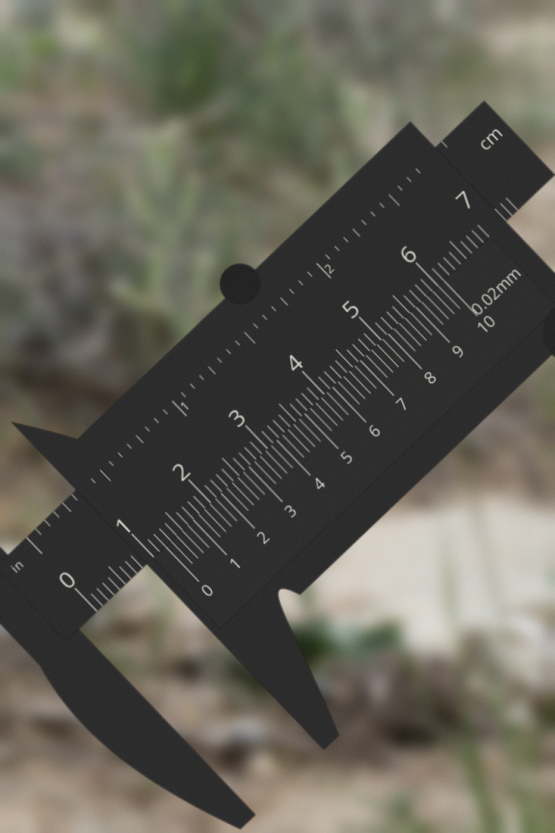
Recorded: 12.0 (mm)
